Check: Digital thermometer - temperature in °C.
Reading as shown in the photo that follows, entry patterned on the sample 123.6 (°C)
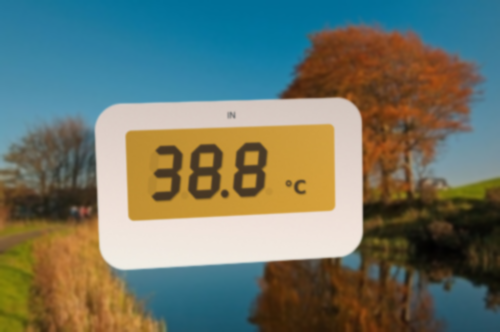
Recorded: 38.8 (°C)
